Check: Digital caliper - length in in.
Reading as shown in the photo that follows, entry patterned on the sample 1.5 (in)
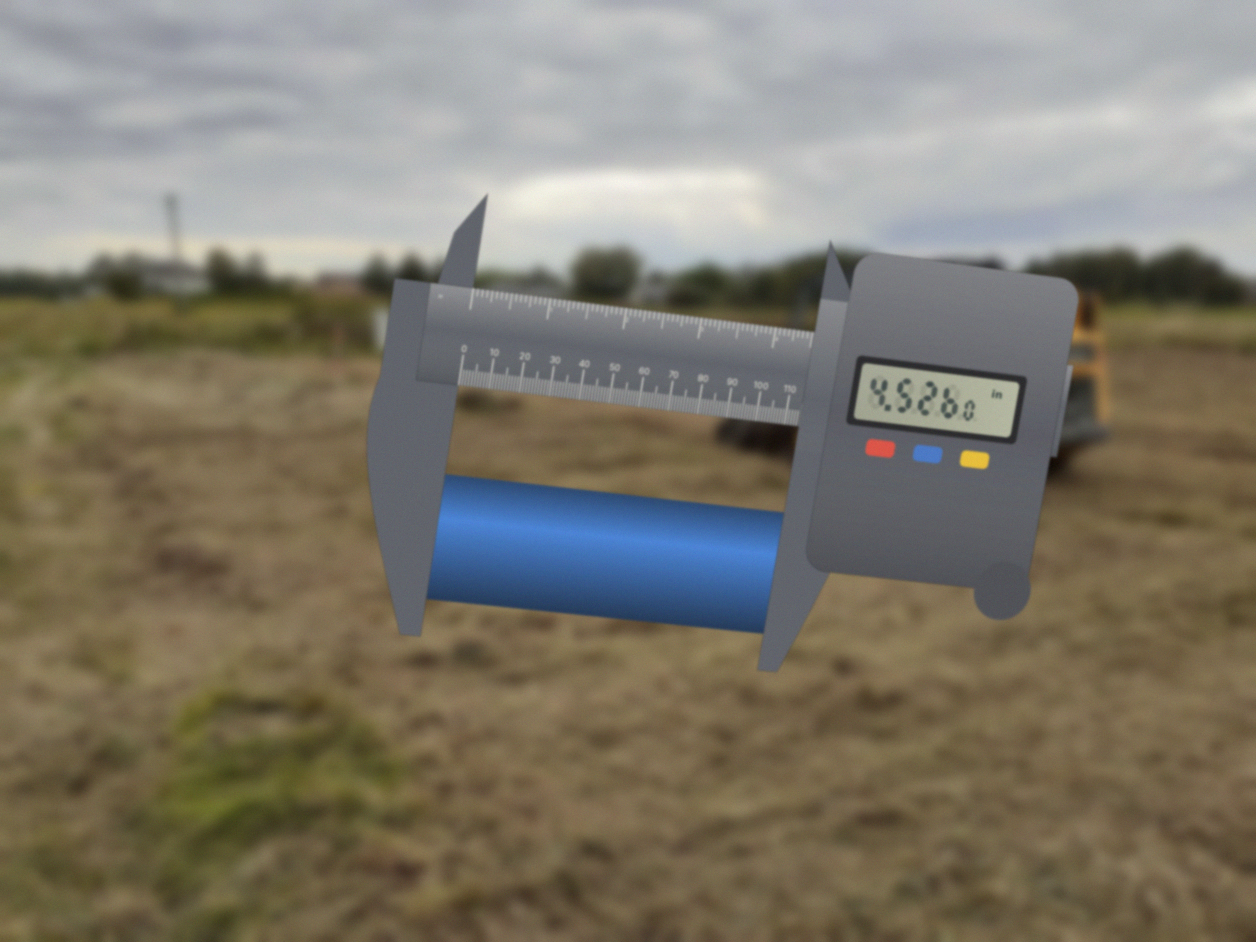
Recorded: 4.5260 (in)
